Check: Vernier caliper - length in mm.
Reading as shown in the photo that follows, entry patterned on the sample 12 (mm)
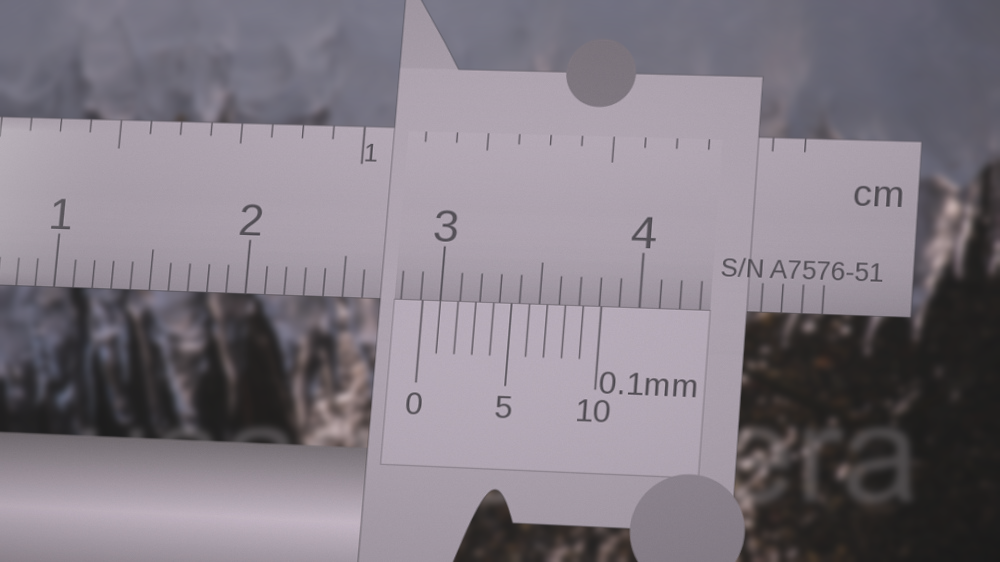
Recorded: 29.1 (mm)
